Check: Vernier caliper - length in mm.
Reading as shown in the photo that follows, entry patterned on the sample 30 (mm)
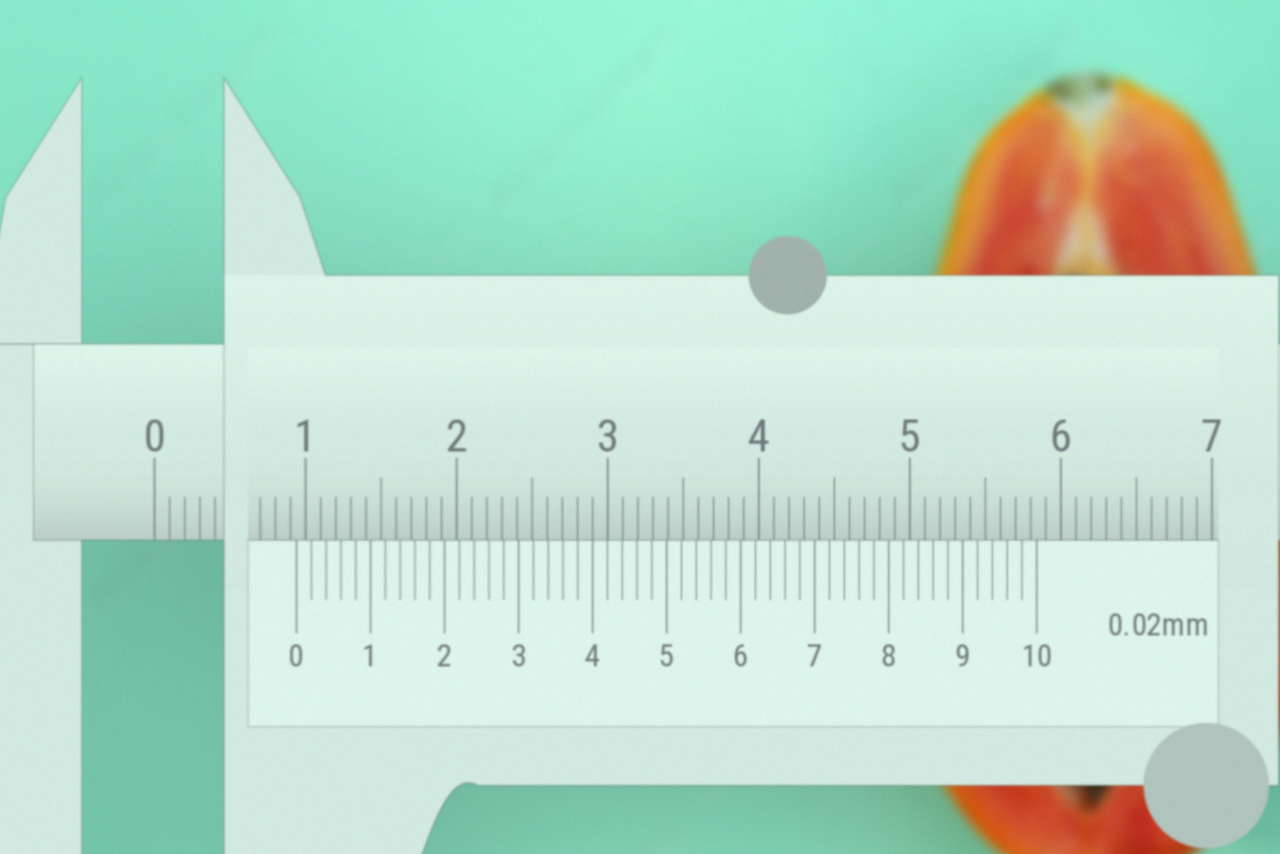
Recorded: 9.4 (mm)
